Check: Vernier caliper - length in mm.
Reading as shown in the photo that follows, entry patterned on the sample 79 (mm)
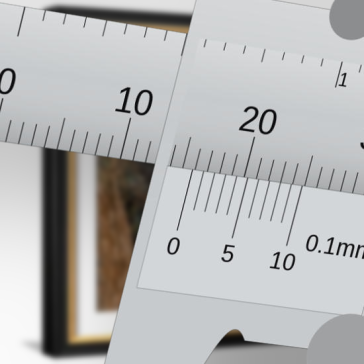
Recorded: 15.8 (mm)
